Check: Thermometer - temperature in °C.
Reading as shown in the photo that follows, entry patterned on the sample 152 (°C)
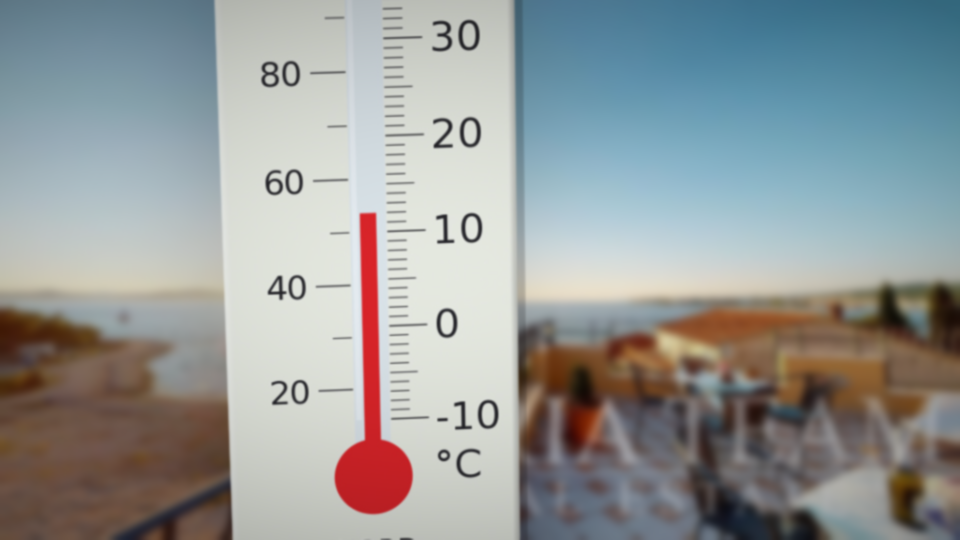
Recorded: 12 (°C)
